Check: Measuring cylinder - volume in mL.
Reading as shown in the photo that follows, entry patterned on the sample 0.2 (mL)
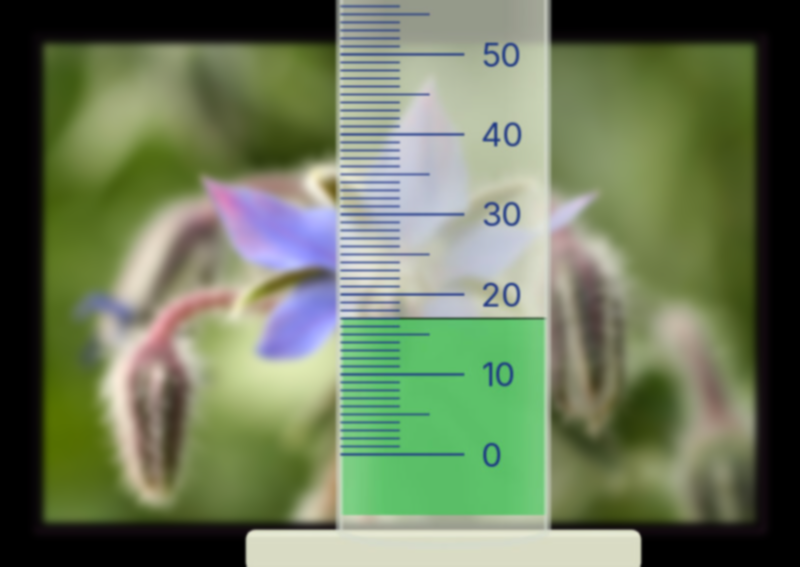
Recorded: 17 (mL)
